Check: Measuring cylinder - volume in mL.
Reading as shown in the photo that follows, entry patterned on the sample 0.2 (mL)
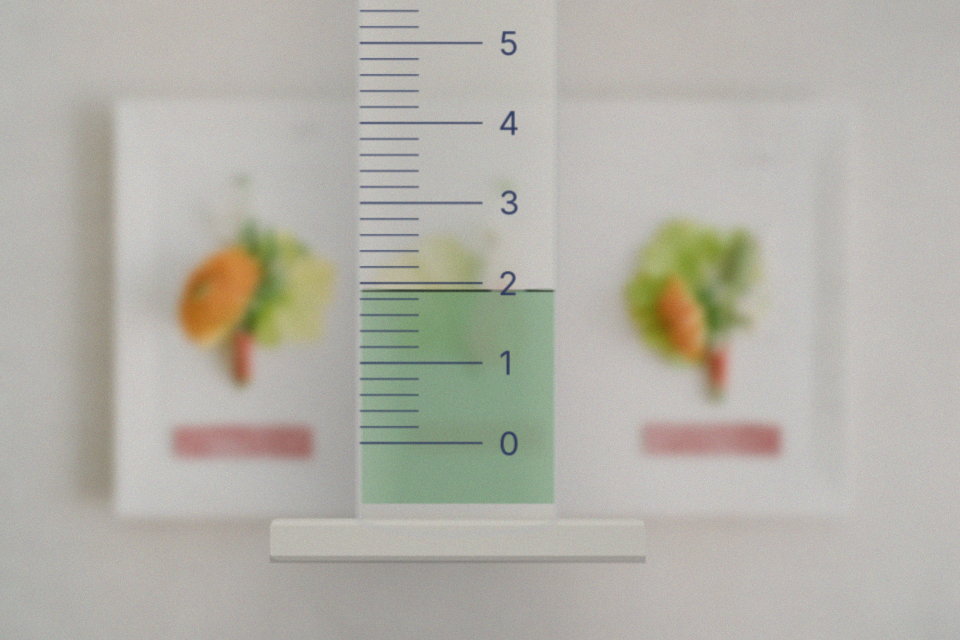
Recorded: 1.9 (mL)
